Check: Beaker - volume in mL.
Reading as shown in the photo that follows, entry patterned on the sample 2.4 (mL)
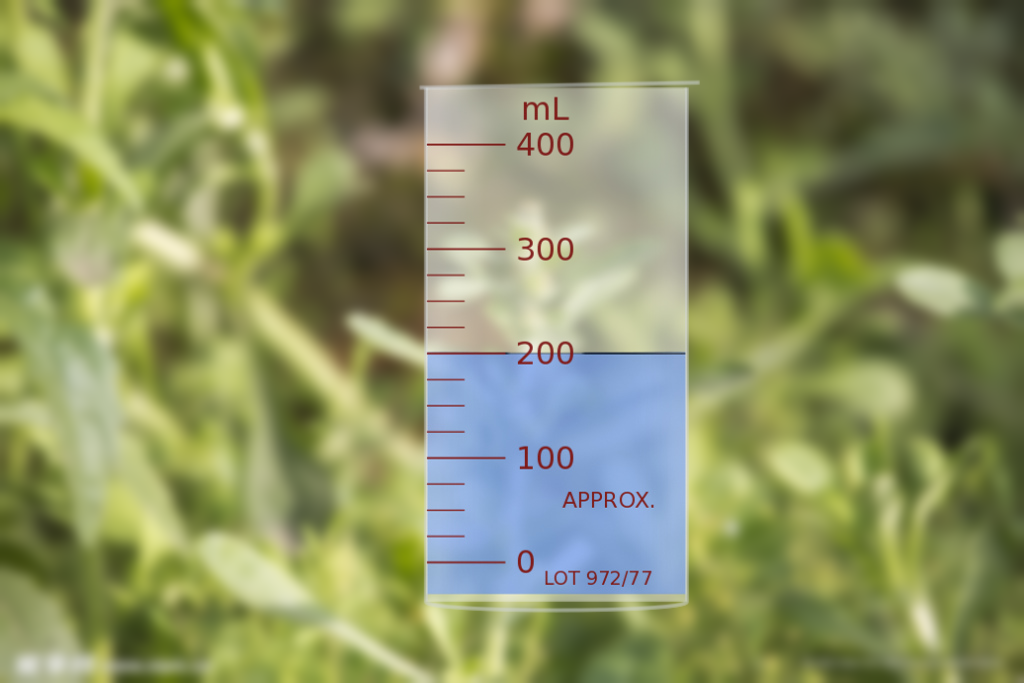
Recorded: 200 (mL)
